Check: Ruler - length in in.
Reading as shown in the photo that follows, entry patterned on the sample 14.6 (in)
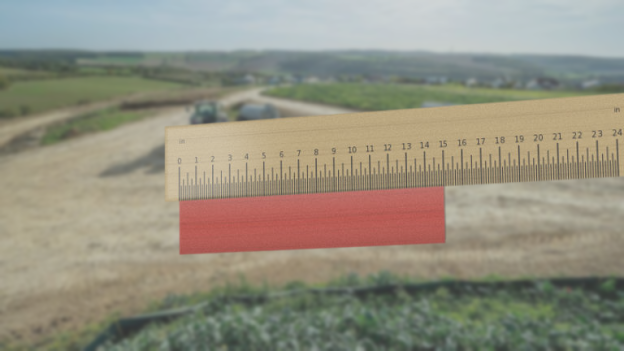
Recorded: 15 (in)
